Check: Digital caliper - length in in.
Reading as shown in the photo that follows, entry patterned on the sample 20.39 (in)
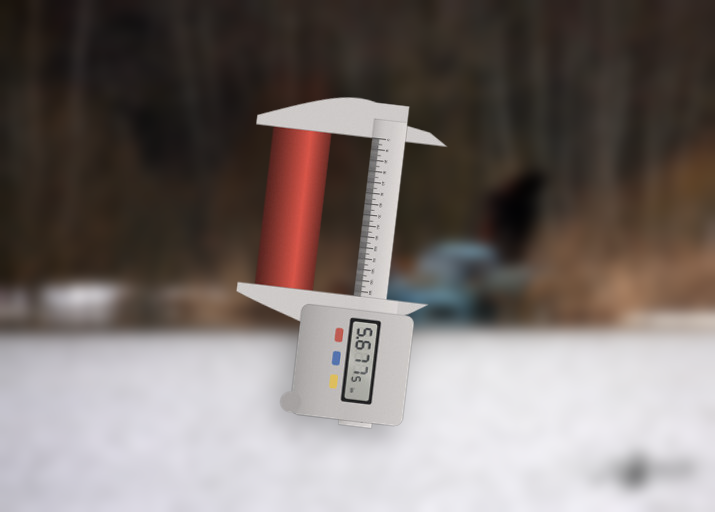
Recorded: 5.6775 (in)
